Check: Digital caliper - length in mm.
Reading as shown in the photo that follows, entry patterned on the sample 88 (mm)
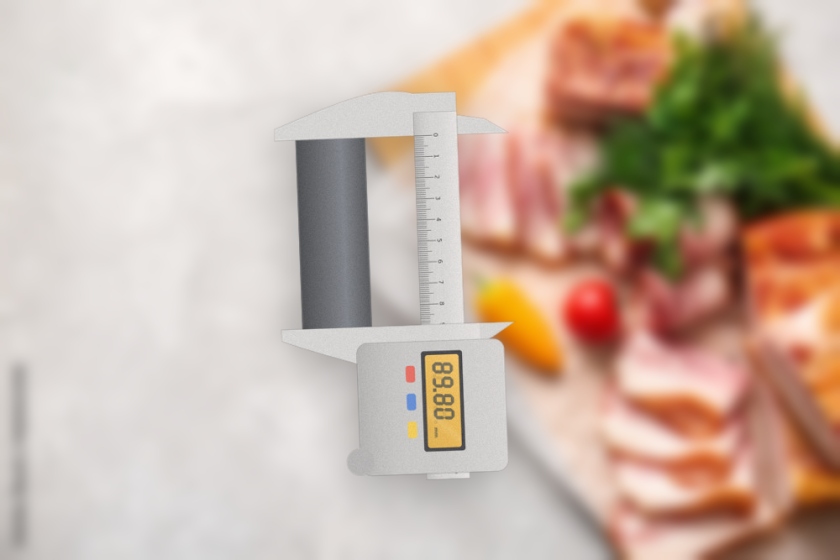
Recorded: 89.80 (mm)
